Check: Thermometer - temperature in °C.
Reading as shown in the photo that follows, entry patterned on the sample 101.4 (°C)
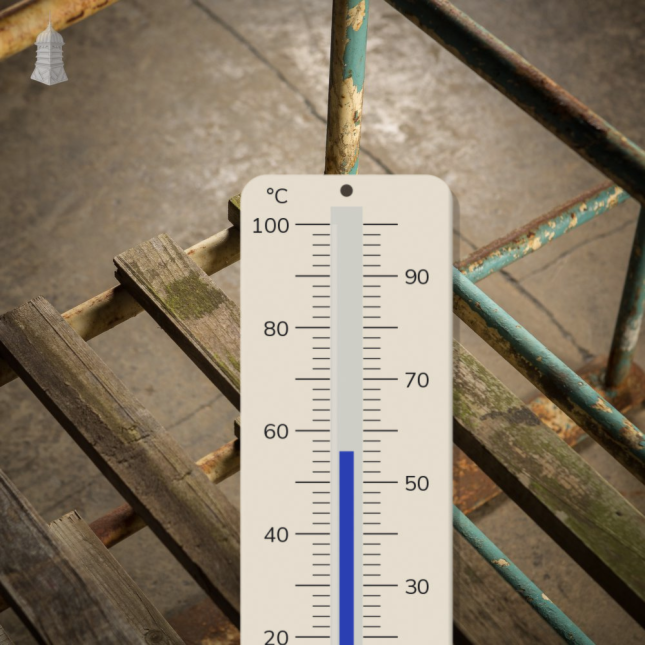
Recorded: 56 (°C)
